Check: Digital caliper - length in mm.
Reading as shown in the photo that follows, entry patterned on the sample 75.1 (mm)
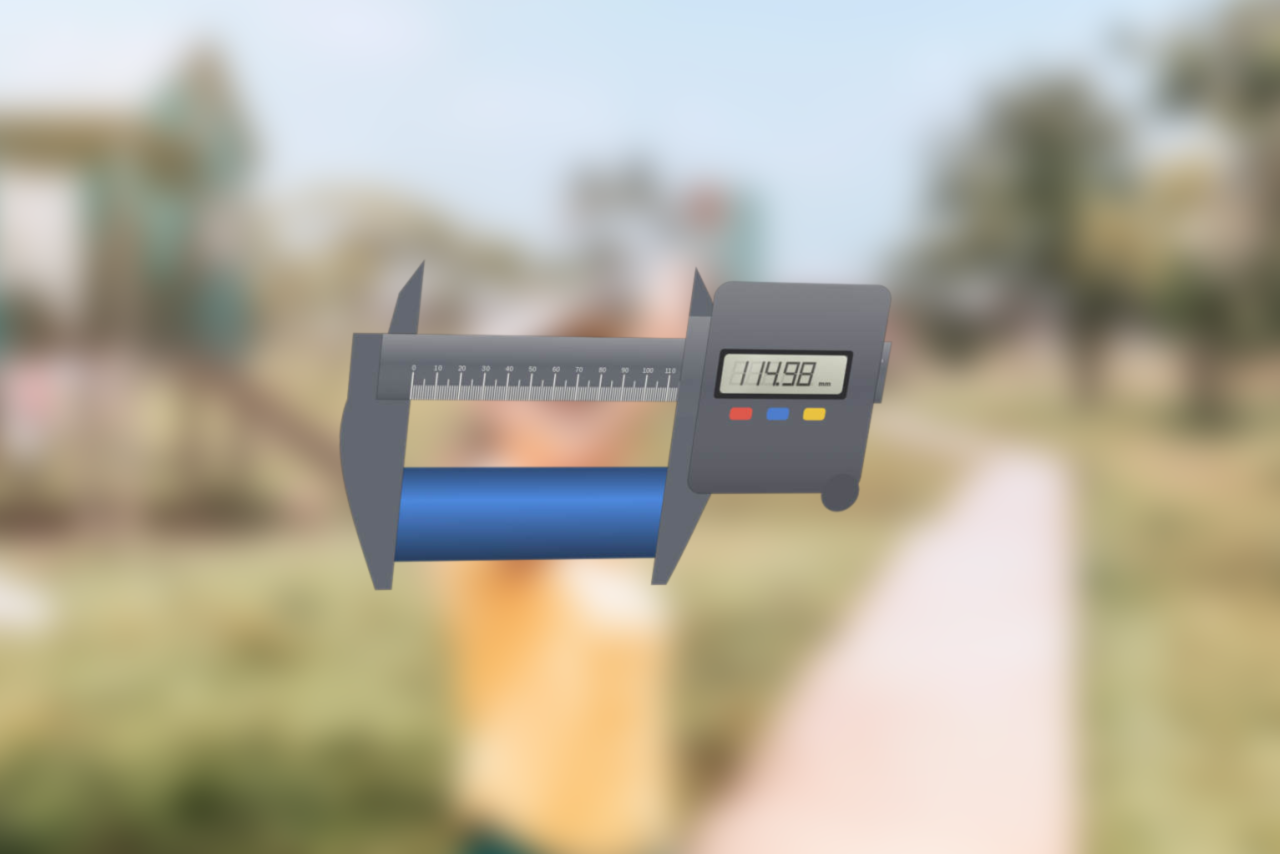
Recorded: 114.98 (mm)
